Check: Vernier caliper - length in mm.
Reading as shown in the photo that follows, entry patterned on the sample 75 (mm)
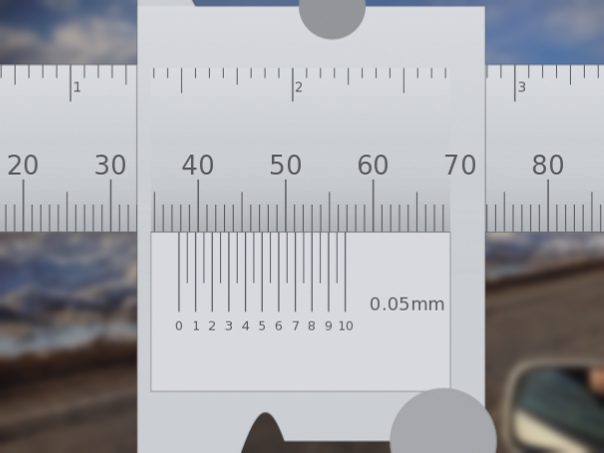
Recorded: 37.8 (mm)
